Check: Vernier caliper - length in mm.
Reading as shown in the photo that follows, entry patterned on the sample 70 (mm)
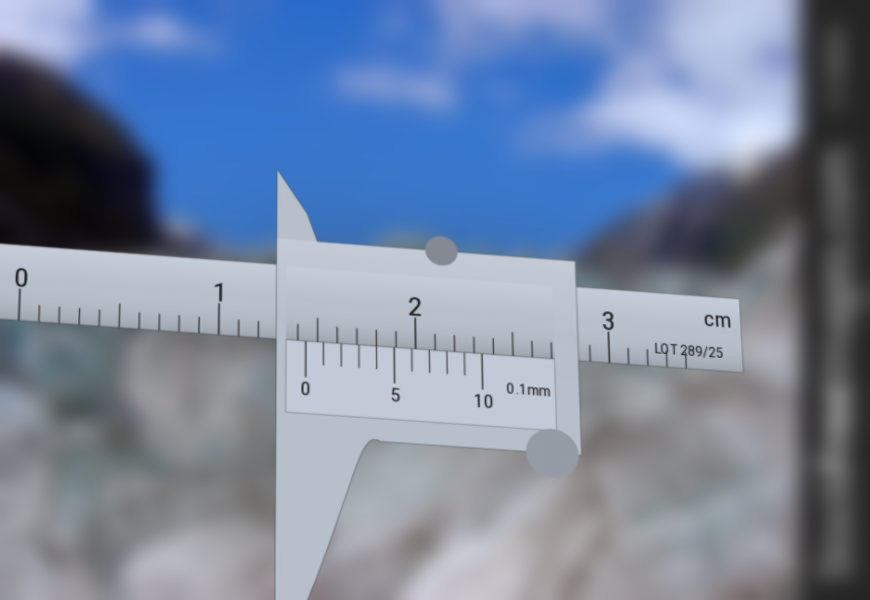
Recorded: 14.4 (mm)
